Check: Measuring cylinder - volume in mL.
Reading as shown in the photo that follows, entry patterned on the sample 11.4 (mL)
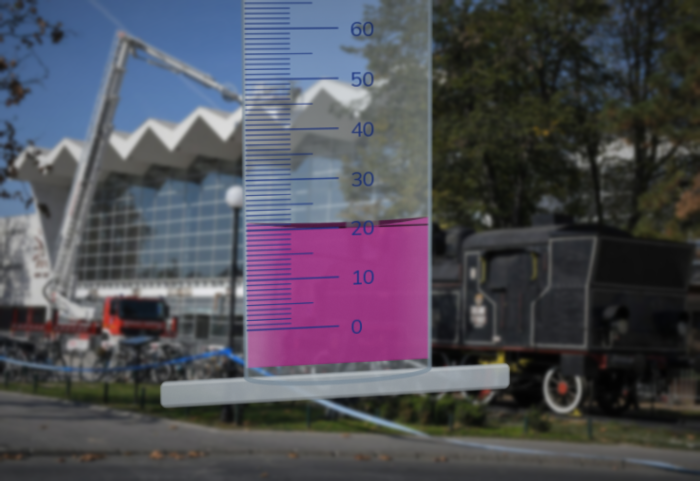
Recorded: 20 (mL)
